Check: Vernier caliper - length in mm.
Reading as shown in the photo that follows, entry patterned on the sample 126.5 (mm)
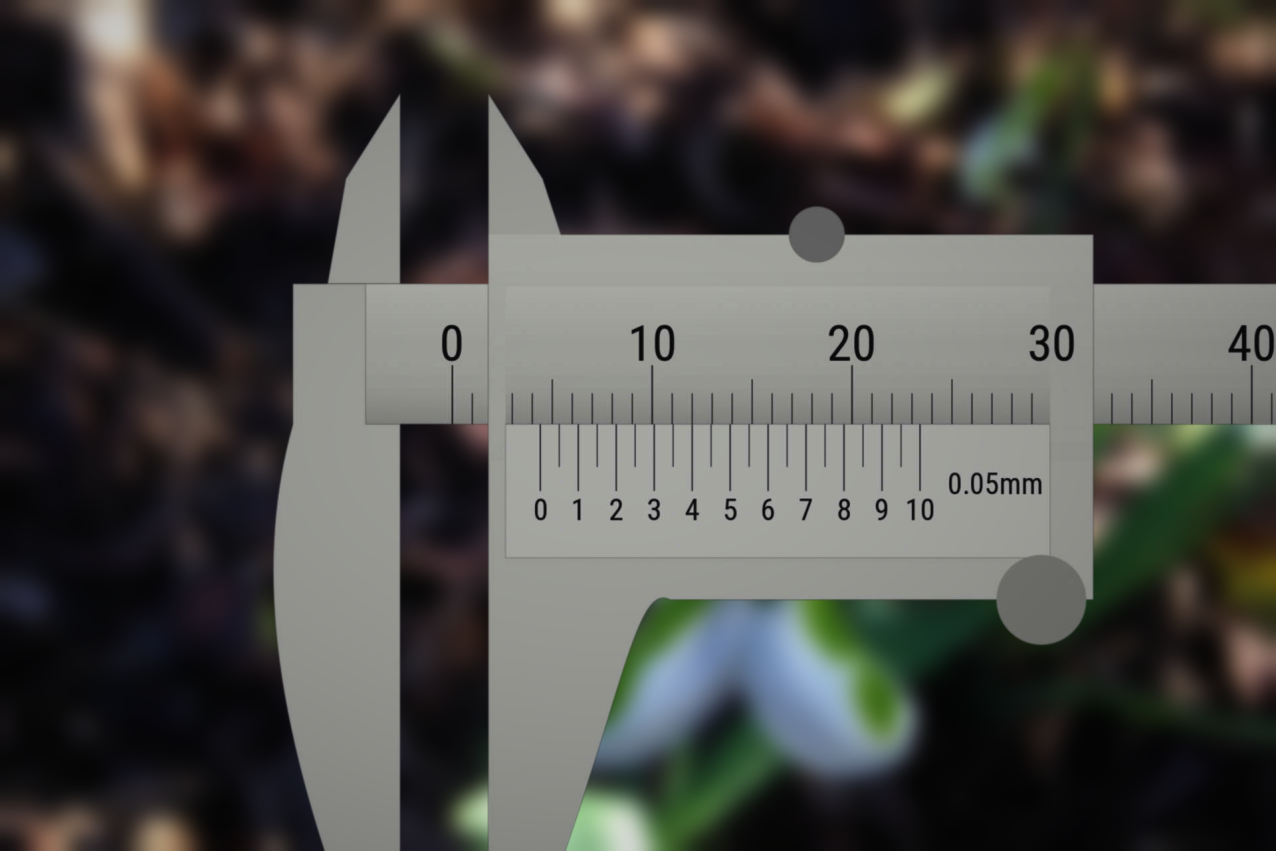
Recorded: 4.4 (mm)
